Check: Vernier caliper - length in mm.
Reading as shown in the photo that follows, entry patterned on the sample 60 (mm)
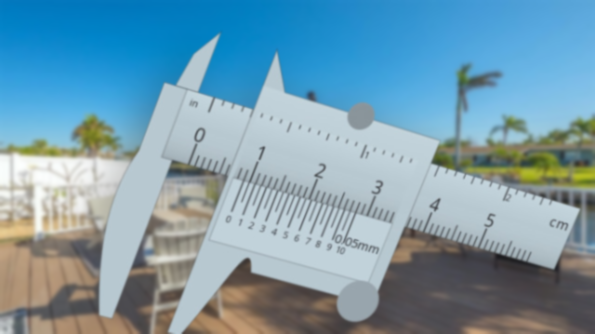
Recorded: 9.0 (mm)
